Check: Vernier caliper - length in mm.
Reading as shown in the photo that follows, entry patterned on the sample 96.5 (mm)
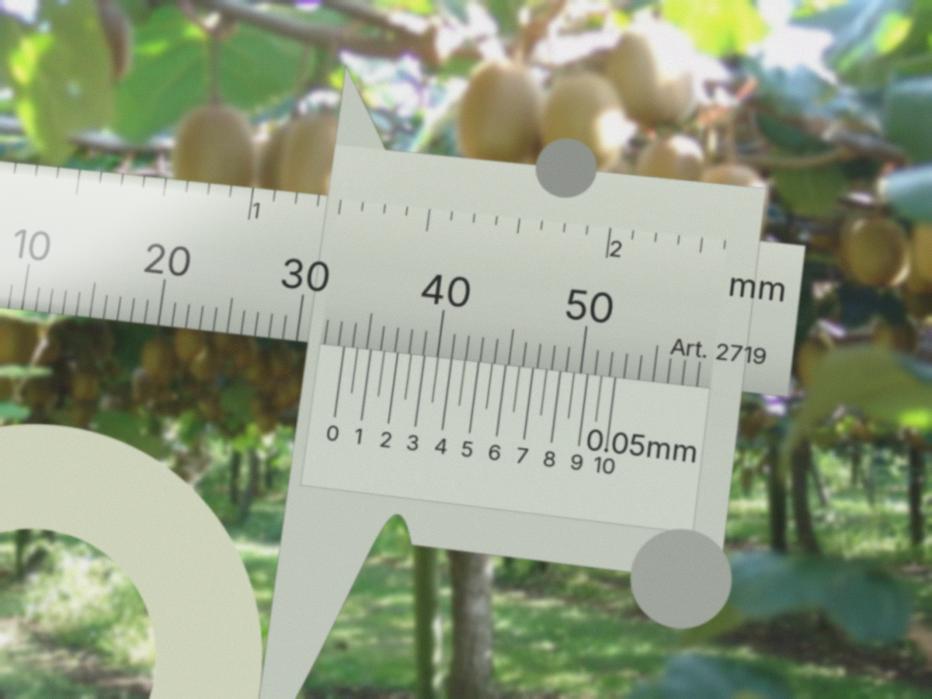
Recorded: 33.4 (mm)
